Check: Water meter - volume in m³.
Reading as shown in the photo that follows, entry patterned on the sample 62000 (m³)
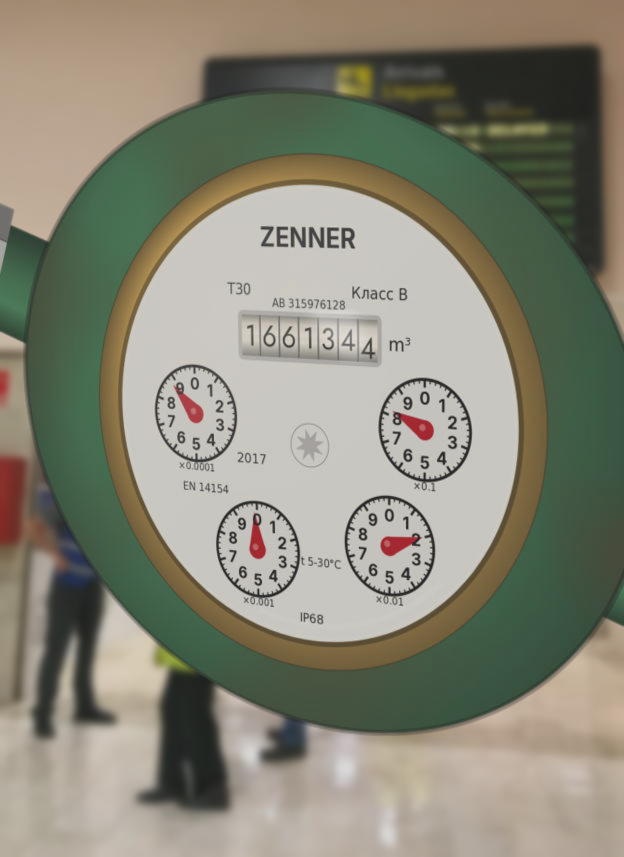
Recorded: 1661343.8198 (m³)
